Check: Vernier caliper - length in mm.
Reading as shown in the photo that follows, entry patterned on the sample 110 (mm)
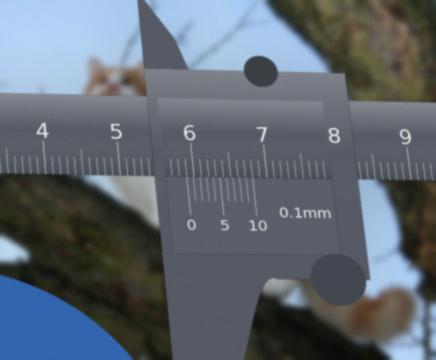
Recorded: 59.0 (mm)
